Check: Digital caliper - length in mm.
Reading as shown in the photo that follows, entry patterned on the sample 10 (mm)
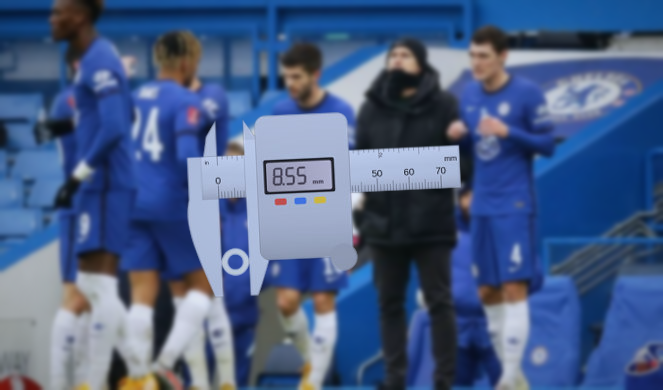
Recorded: 8.55 (mm)
